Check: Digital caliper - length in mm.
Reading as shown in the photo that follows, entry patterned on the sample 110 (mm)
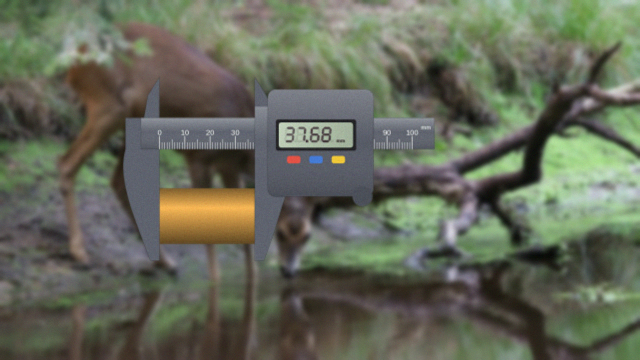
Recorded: 37.68 (mm)
